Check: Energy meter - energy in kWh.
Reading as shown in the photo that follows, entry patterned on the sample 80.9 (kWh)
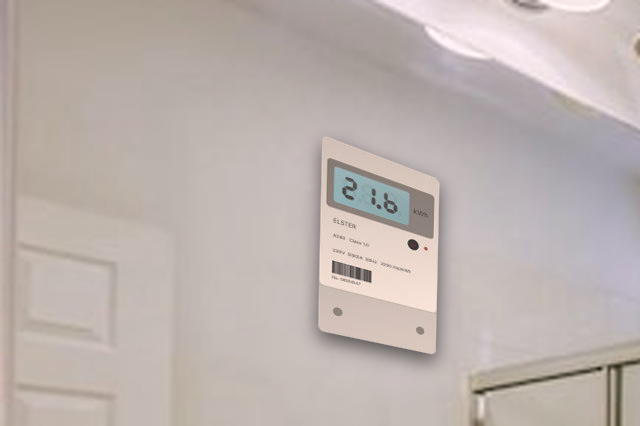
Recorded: 21.6 (kWh)
